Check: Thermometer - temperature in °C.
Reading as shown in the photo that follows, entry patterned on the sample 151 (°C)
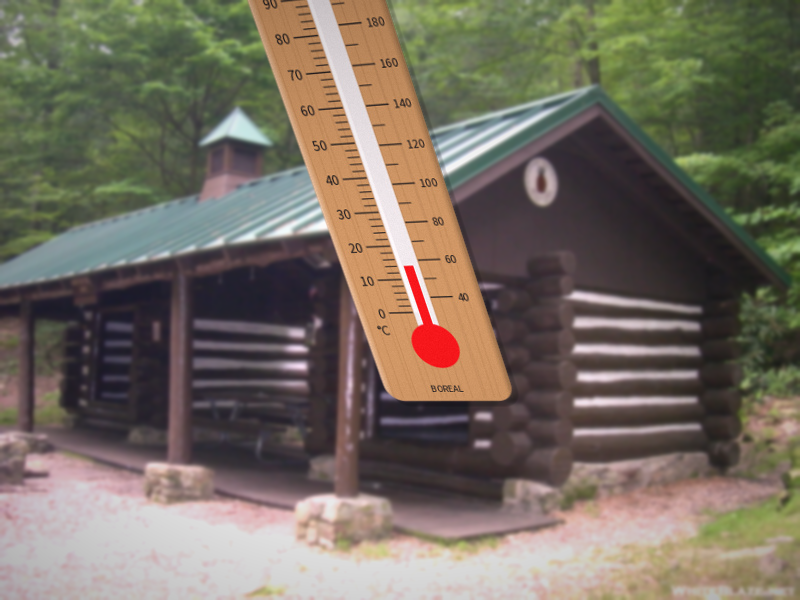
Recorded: 14 (°C)
